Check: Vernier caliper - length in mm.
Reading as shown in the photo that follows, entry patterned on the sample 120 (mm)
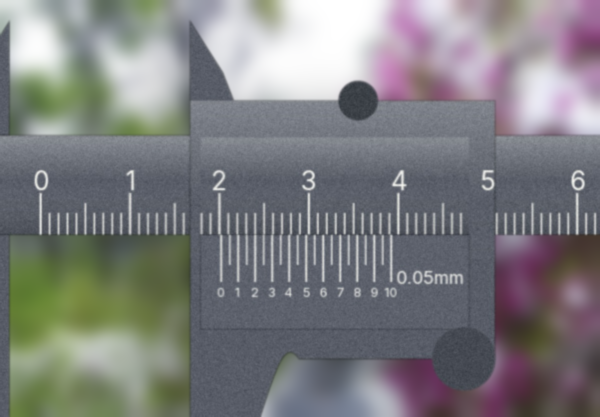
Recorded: 20.2 (mm)
